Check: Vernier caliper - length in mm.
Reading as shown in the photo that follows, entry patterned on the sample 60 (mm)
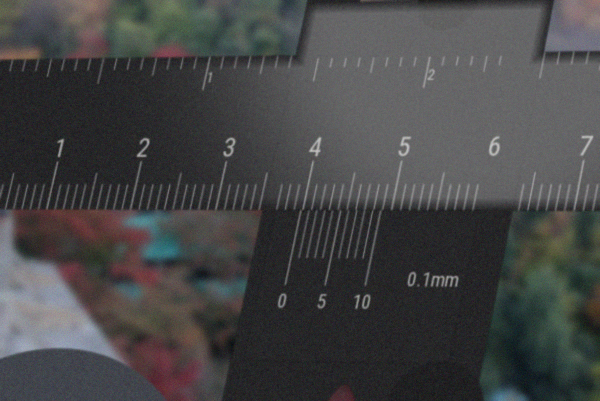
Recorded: 39.8 (mm)
